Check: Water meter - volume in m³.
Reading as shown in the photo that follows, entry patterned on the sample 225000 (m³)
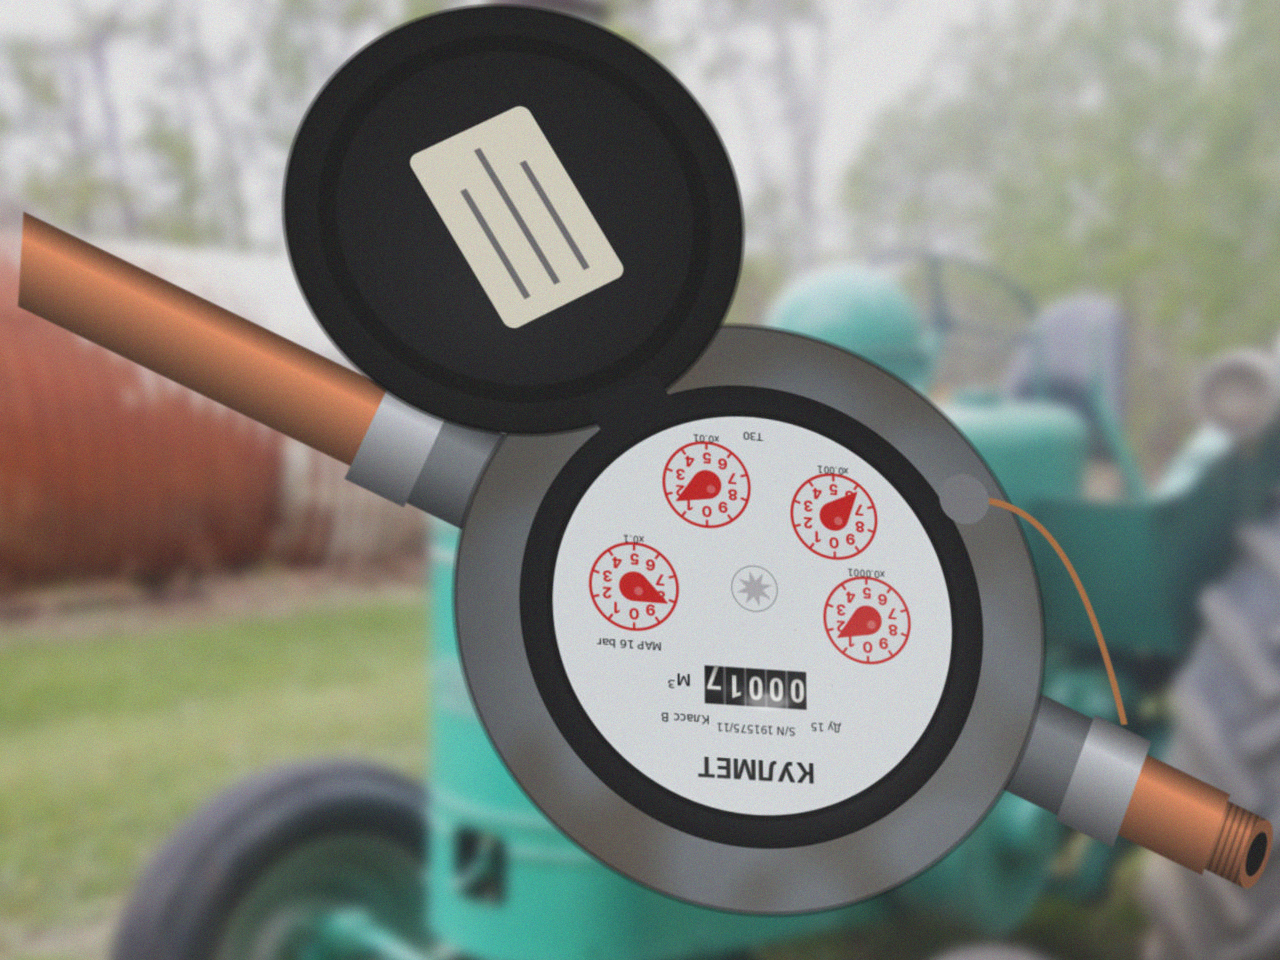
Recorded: 16.8161 (m³)
